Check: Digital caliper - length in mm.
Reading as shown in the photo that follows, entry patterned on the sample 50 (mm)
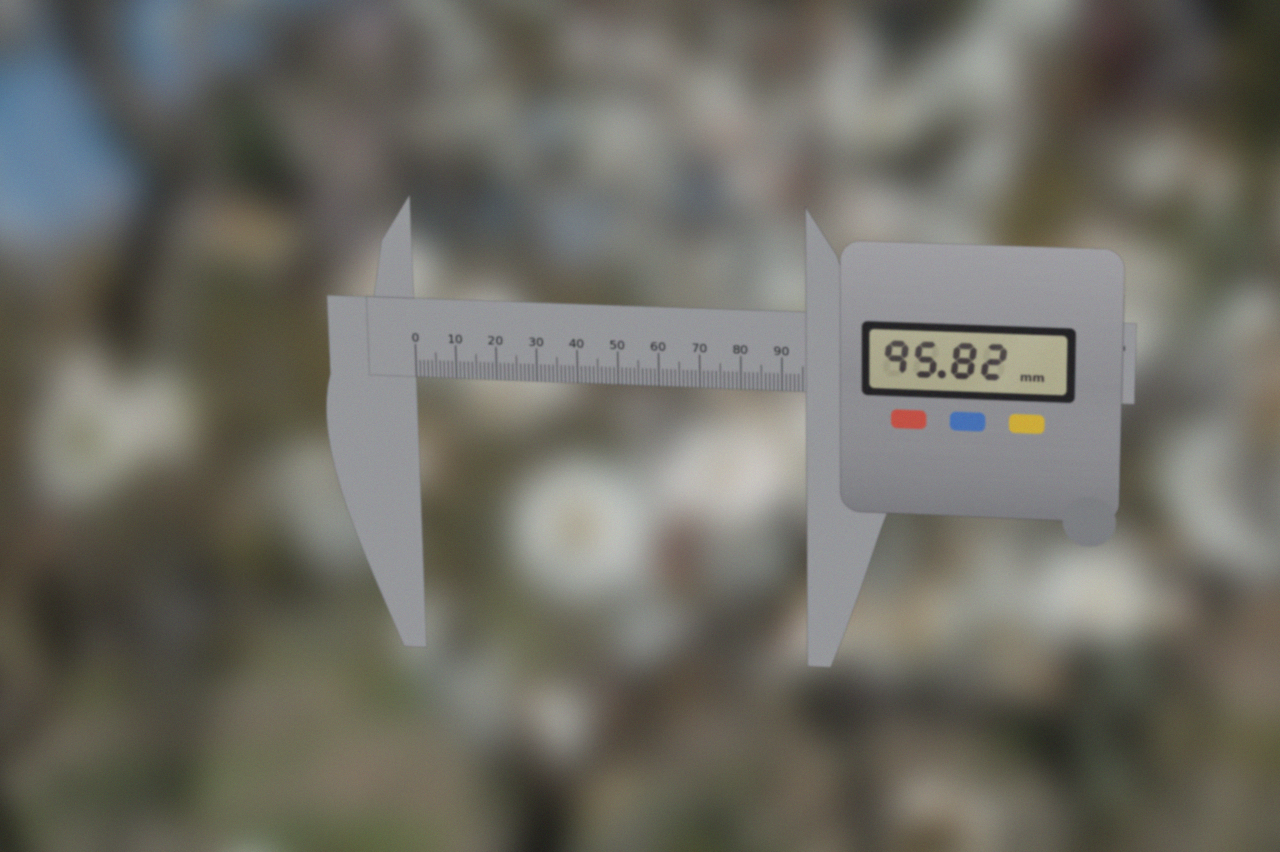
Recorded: 95.82 (mm)
